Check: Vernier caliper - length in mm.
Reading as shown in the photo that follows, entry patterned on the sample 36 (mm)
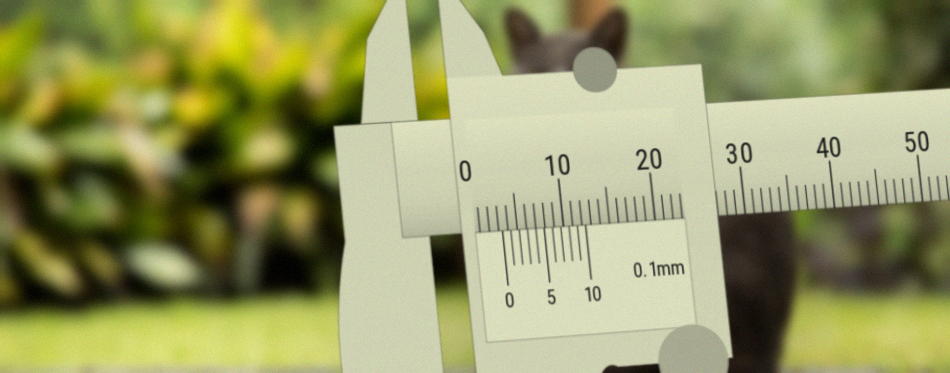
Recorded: 3.4 (mm)
